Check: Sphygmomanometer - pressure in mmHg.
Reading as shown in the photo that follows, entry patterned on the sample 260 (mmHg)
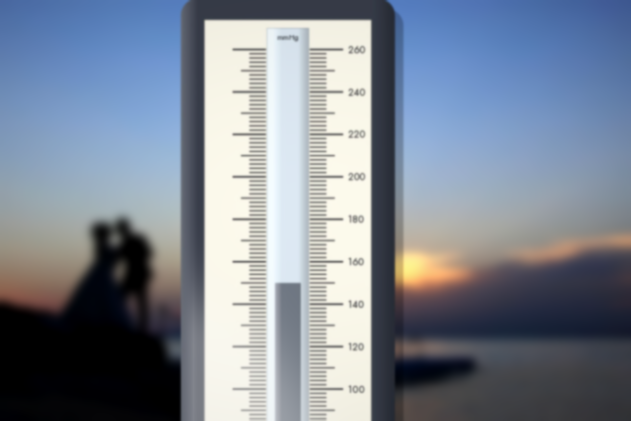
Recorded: 150 (mmHg)
